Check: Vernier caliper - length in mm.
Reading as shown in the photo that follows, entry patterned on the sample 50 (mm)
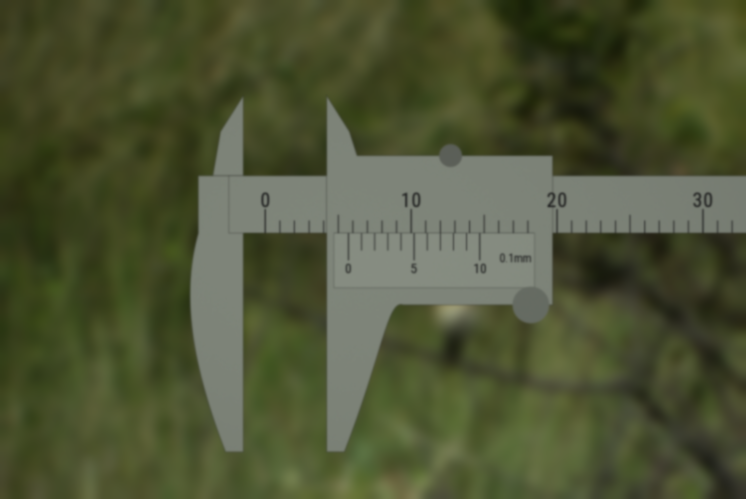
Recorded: 5.7 (mm)
